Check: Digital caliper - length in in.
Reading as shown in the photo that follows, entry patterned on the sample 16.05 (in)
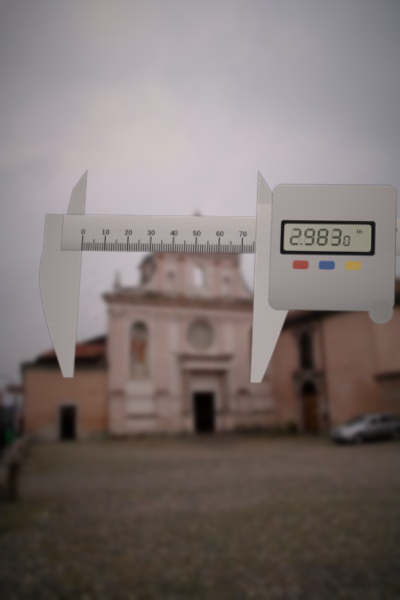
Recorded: 2.9830 (in)
